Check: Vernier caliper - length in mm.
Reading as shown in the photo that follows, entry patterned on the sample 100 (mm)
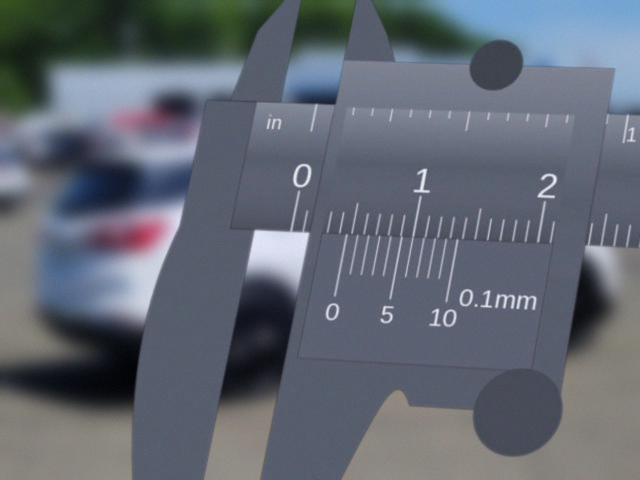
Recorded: 4.6 (mm)
